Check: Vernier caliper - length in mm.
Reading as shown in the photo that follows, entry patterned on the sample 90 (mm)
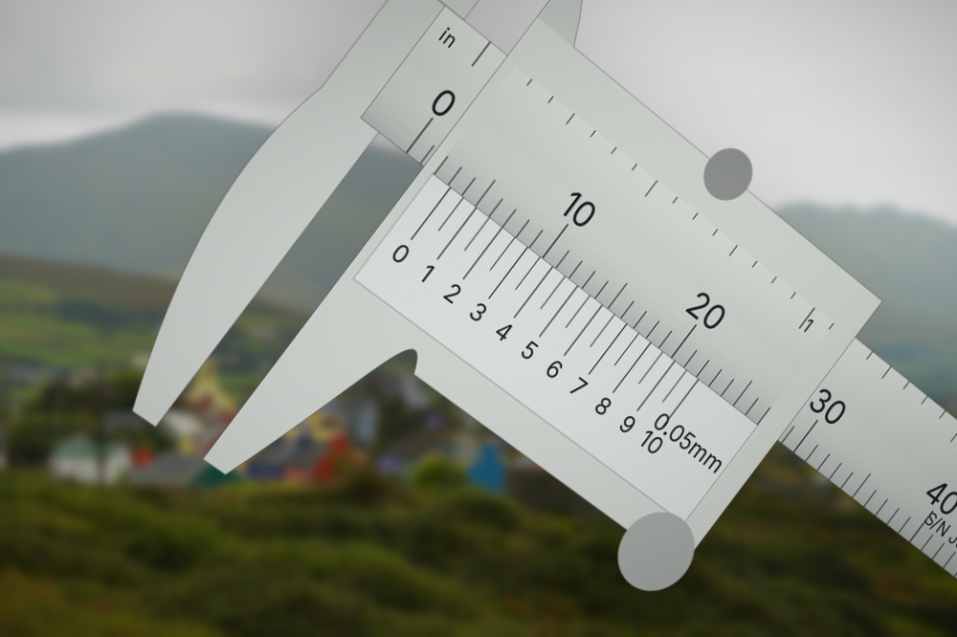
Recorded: 3.2 (mm)
